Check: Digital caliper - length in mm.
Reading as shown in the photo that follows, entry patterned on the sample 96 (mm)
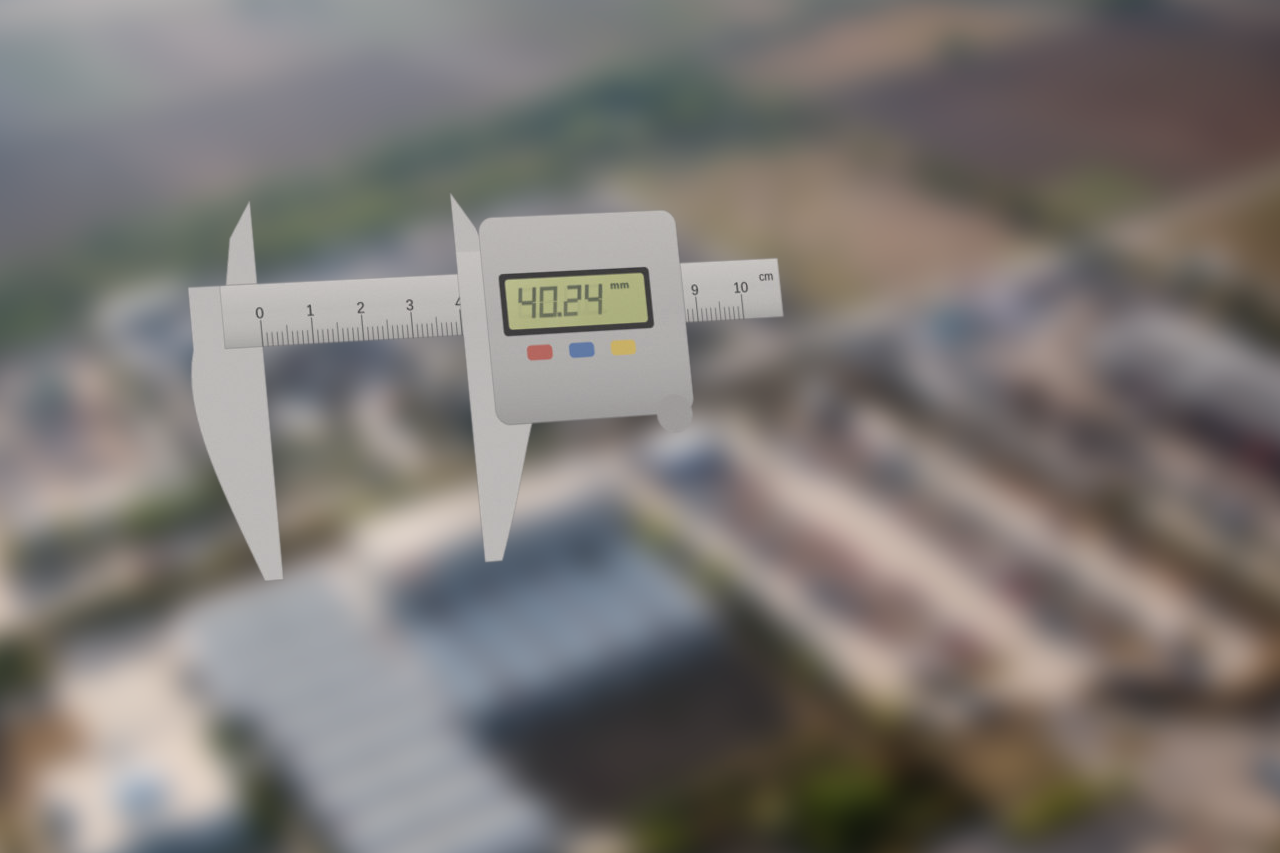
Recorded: 40.24 (mm)
